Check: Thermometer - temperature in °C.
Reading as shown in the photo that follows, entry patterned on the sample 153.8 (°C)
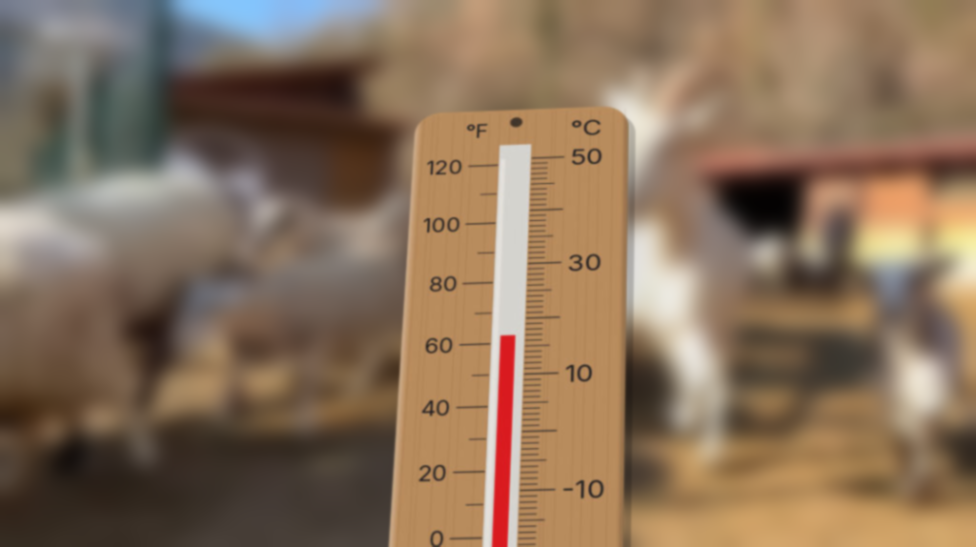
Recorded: 17 (°C)
